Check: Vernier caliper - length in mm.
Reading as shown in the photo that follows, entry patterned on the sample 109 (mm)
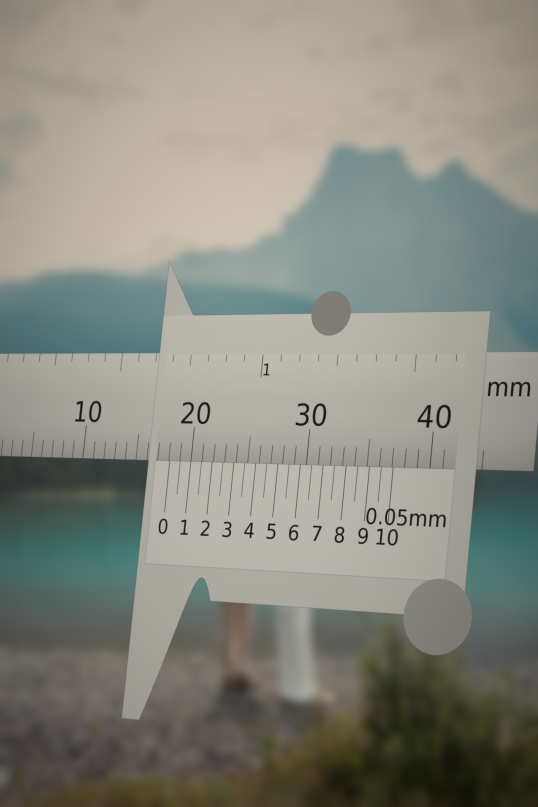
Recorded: 18.1 (mm)
